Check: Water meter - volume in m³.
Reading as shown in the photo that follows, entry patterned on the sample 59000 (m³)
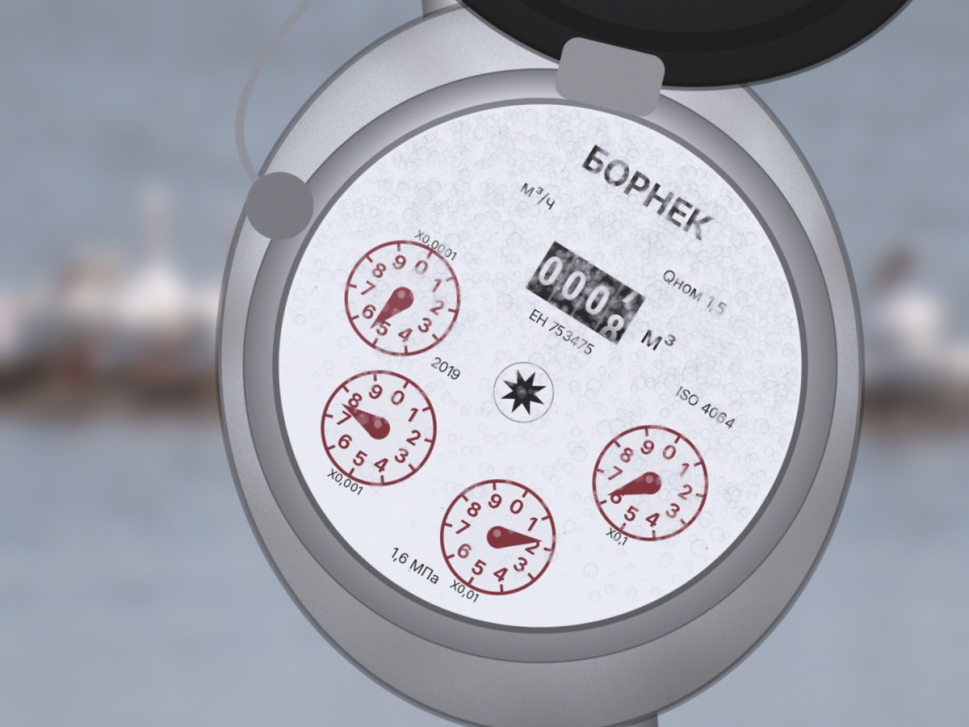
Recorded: 7.6175 (m³)
